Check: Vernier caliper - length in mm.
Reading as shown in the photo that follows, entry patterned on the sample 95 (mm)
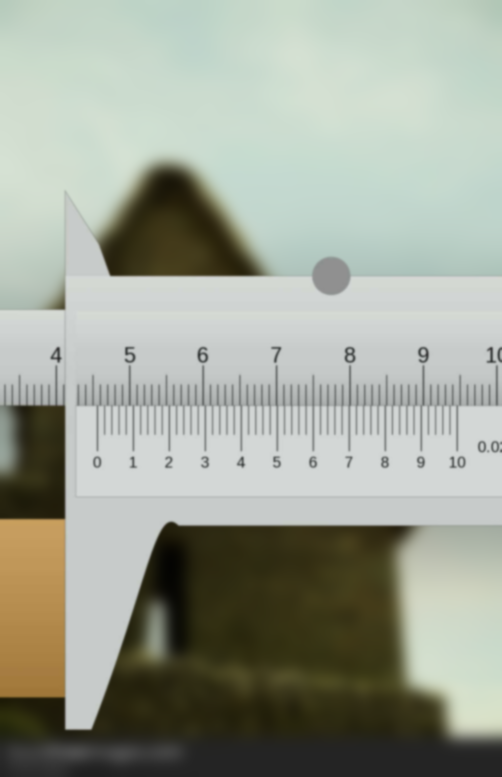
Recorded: 45.6 (mm)
